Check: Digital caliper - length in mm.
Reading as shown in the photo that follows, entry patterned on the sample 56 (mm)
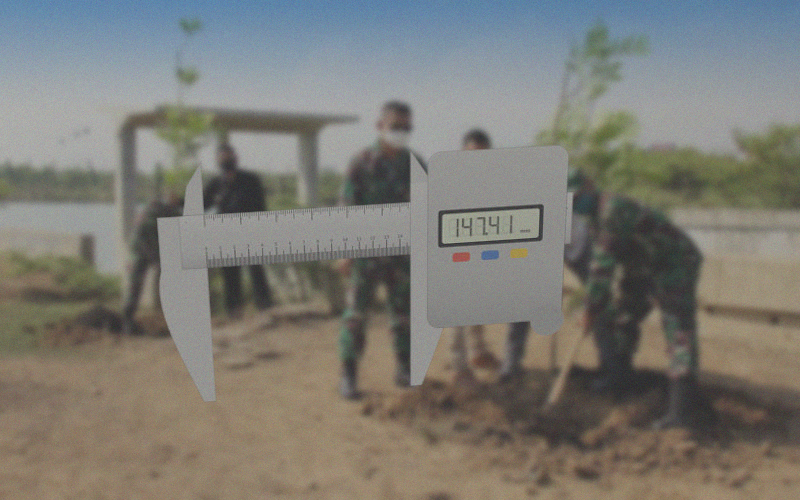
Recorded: 147.41 (mm)
